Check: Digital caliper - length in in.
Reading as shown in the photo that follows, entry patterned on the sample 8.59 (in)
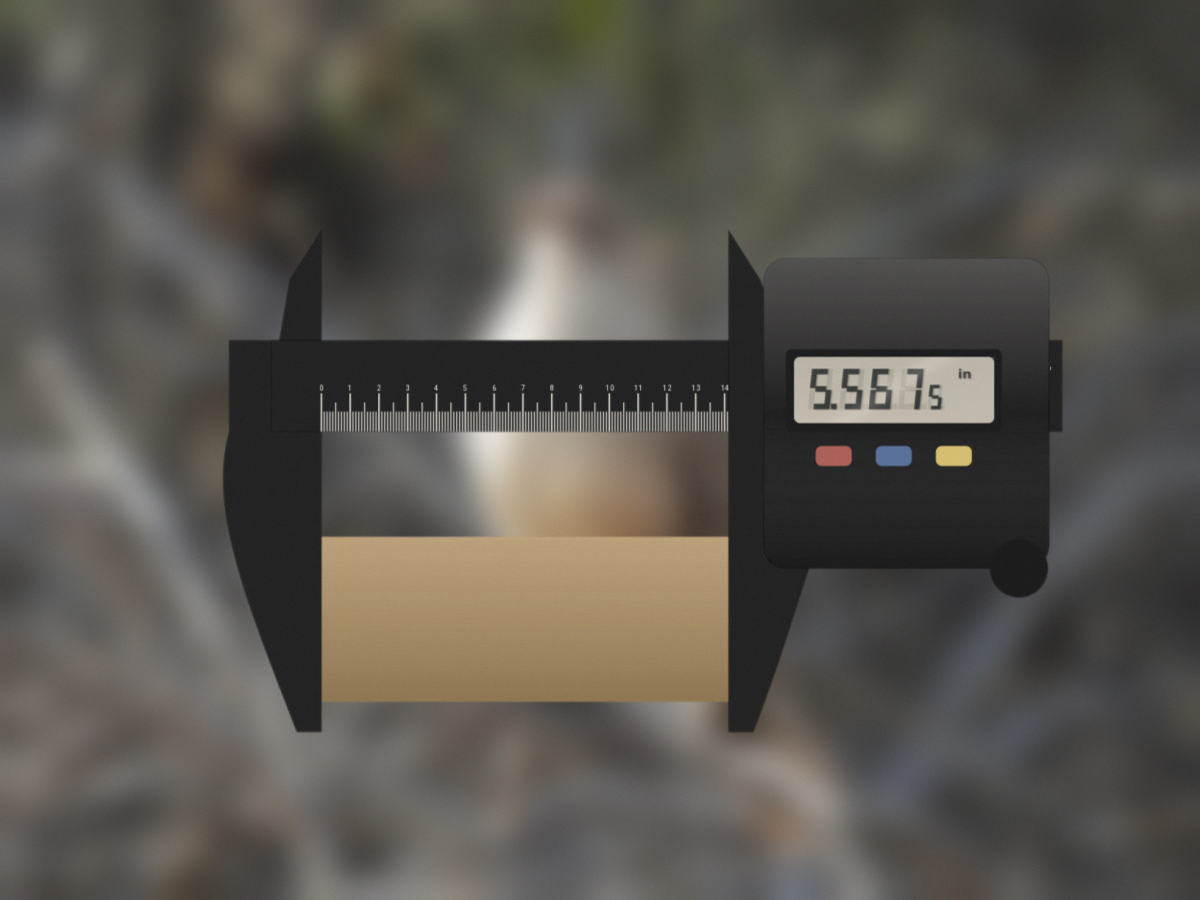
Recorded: 5.5675 (in)
